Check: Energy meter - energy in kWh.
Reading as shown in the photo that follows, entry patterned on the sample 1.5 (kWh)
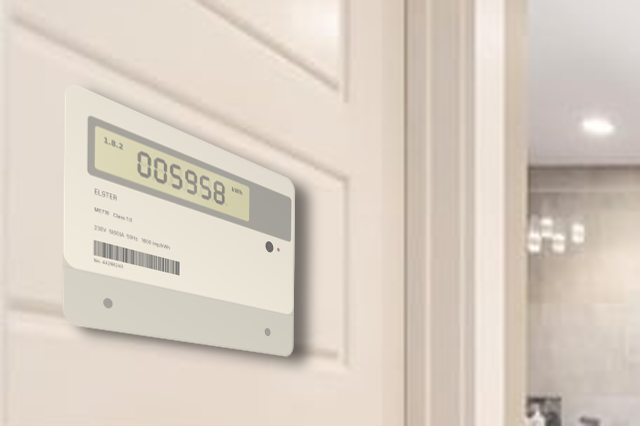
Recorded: 5958 (kWh)
